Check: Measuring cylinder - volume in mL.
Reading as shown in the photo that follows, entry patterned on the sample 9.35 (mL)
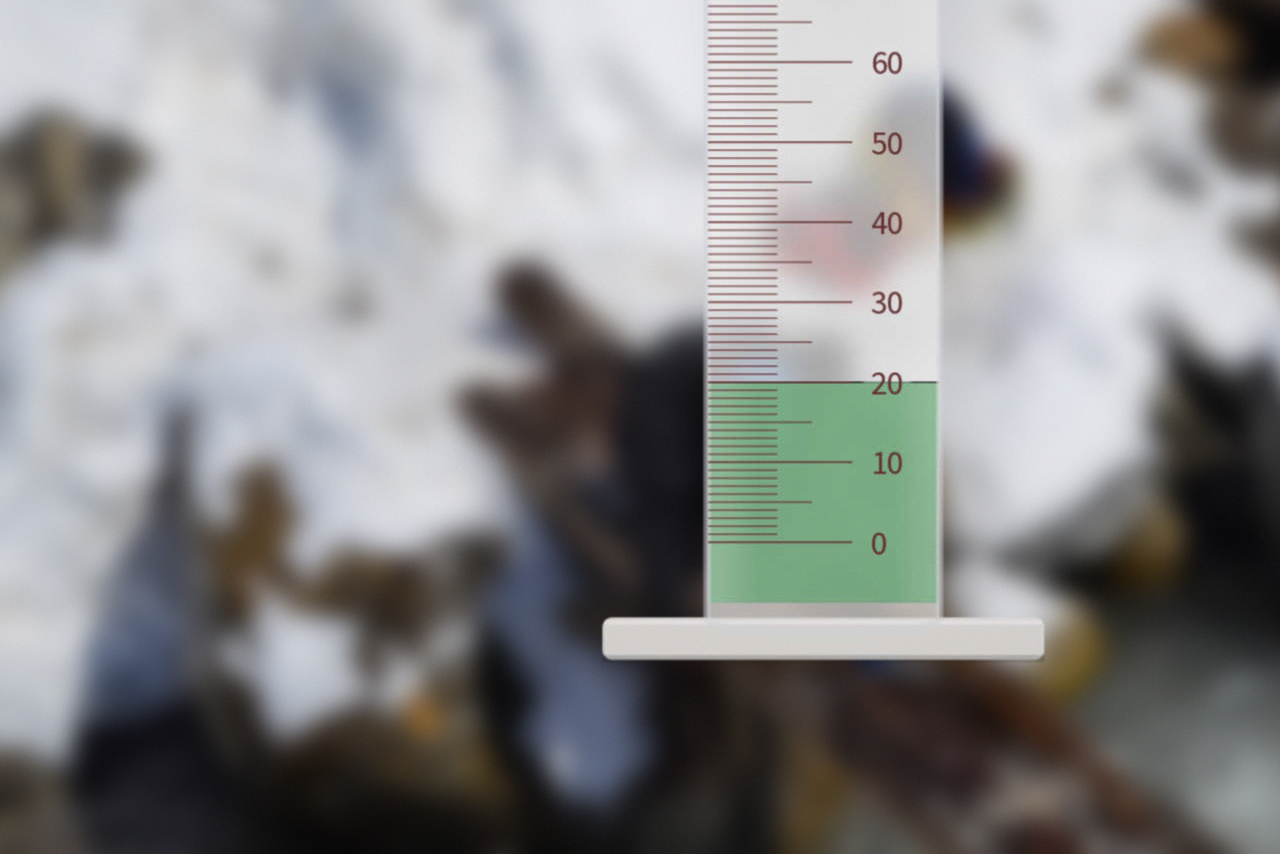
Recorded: 20 (mL)
